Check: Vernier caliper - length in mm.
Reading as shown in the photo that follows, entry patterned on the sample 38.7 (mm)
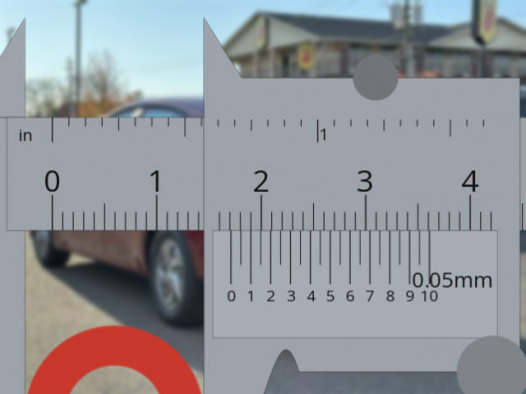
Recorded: 17.1 (mm)
